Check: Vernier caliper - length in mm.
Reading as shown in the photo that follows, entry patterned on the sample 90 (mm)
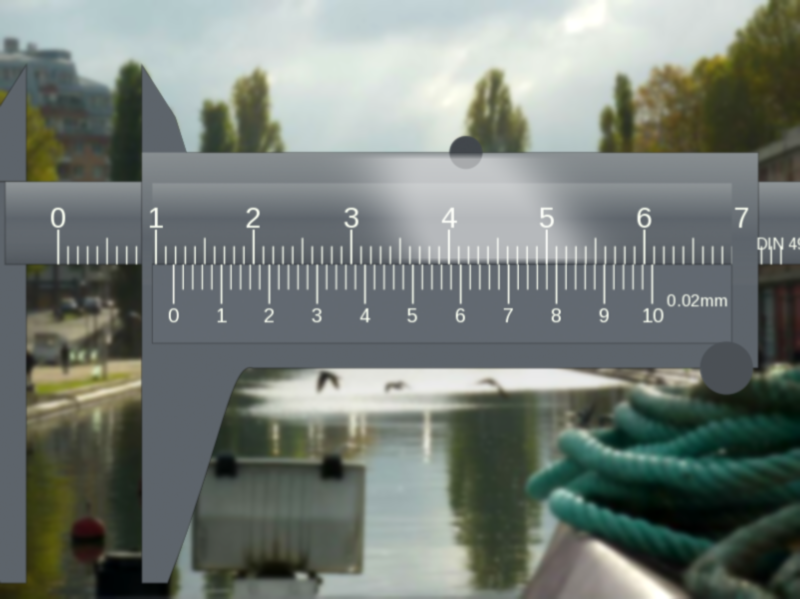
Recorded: 11.8 (mm)
